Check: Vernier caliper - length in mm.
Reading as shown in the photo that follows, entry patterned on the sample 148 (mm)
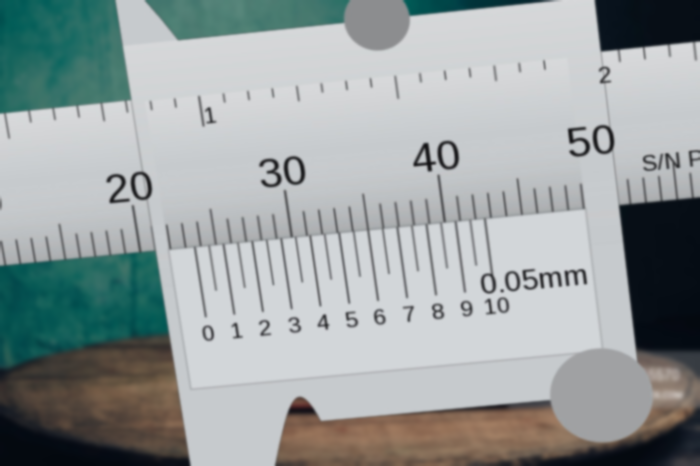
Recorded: 23.6 (mm)
